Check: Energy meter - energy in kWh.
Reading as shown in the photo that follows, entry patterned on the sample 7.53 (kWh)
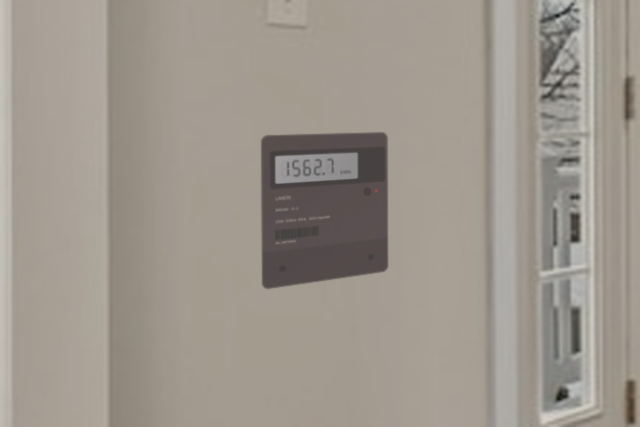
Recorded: 1562.7 (kWh)
